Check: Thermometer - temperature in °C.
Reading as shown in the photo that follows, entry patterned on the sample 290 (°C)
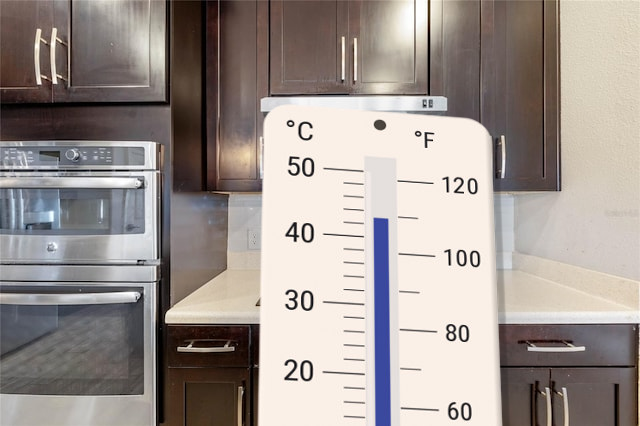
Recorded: 43 (°C)
